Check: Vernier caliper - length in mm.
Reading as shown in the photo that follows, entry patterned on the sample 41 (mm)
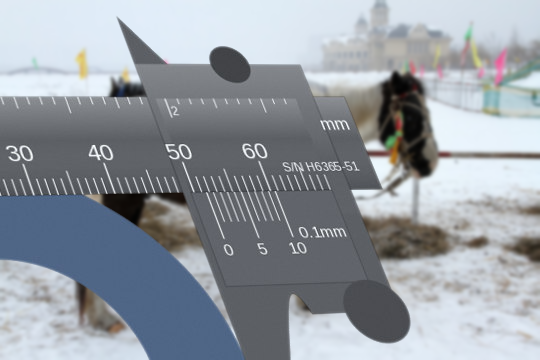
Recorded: 51.6 (mm)
